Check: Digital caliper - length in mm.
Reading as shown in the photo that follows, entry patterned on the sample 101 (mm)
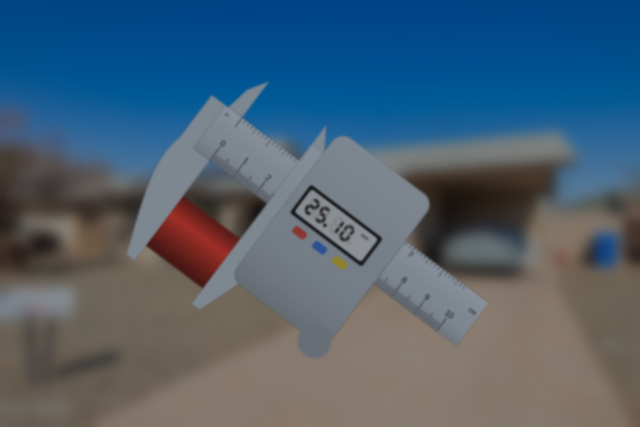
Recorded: 25.10 (mm)
